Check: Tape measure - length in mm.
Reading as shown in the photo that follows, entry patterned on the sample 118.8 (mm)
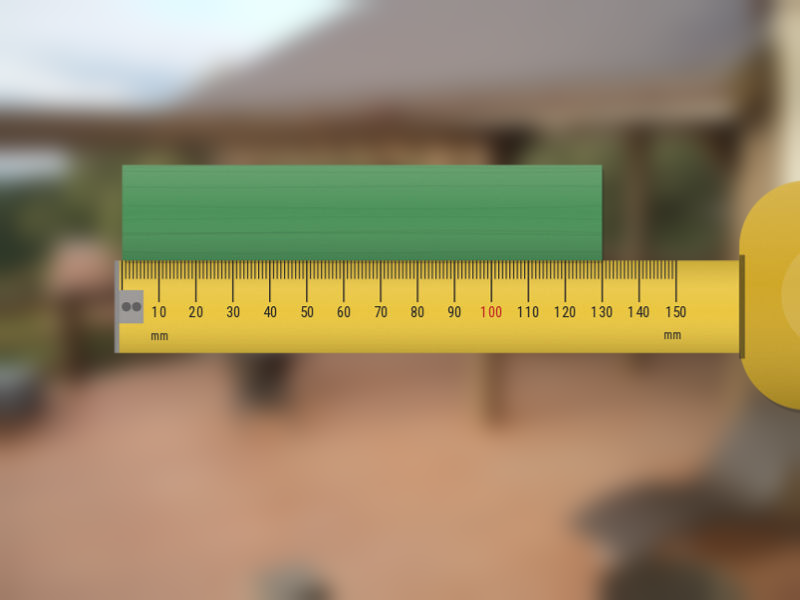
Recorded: 130 (mm)
